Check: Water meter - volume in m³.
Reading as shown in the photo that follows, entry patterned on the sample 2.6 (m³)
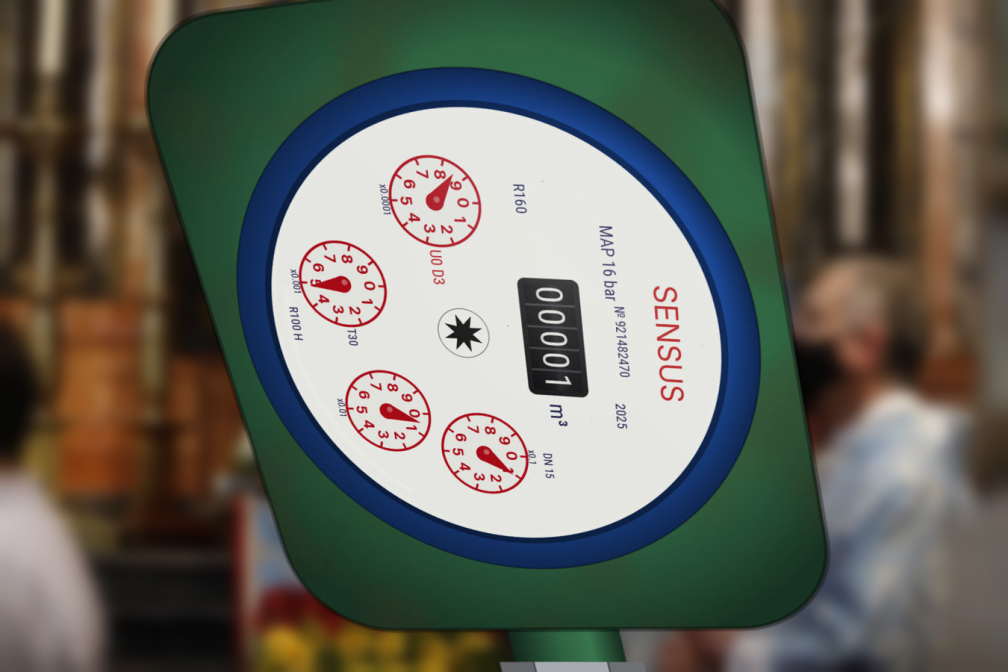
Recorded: 1.1048 (m³)
